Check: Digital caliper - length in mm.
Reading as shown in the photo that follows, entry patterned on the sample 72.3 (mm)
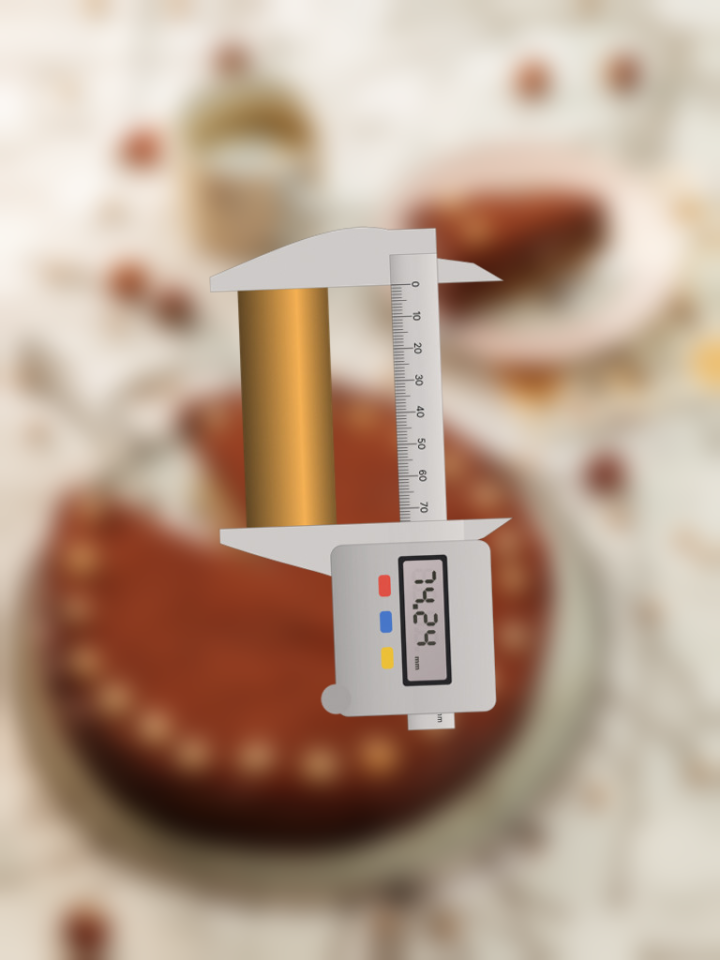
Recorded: 74.24 (mm)
